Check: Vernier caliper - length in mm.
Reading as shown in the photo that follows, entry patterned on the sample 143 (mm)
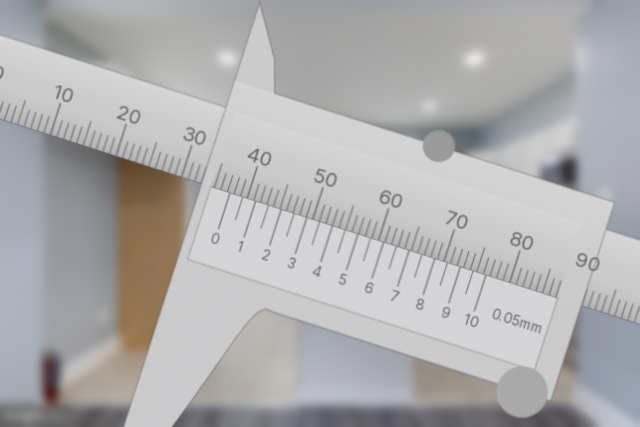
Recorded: 37.4 (mm)
